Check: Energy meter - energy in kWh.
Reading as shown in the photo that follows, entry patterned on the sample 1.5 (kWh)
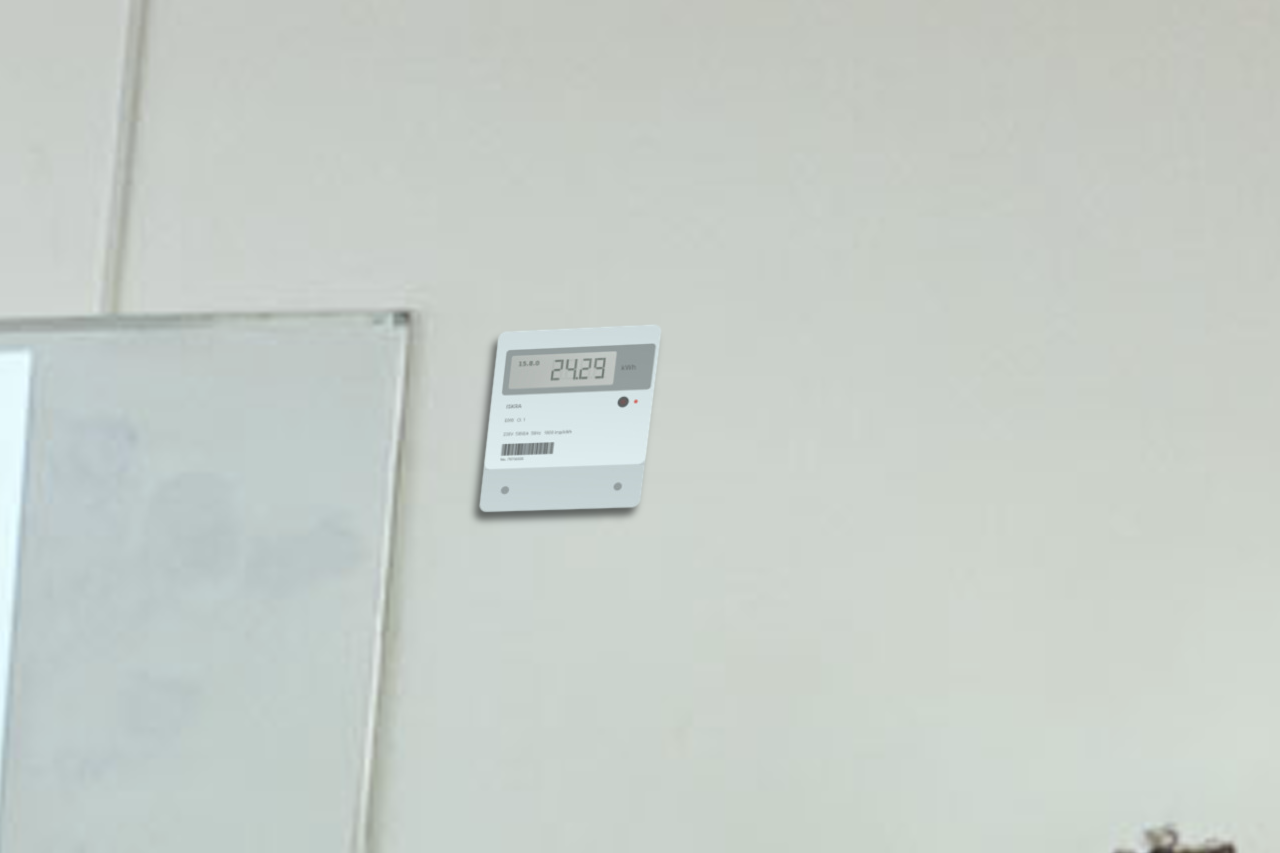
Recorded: 24.29 (kWh)
